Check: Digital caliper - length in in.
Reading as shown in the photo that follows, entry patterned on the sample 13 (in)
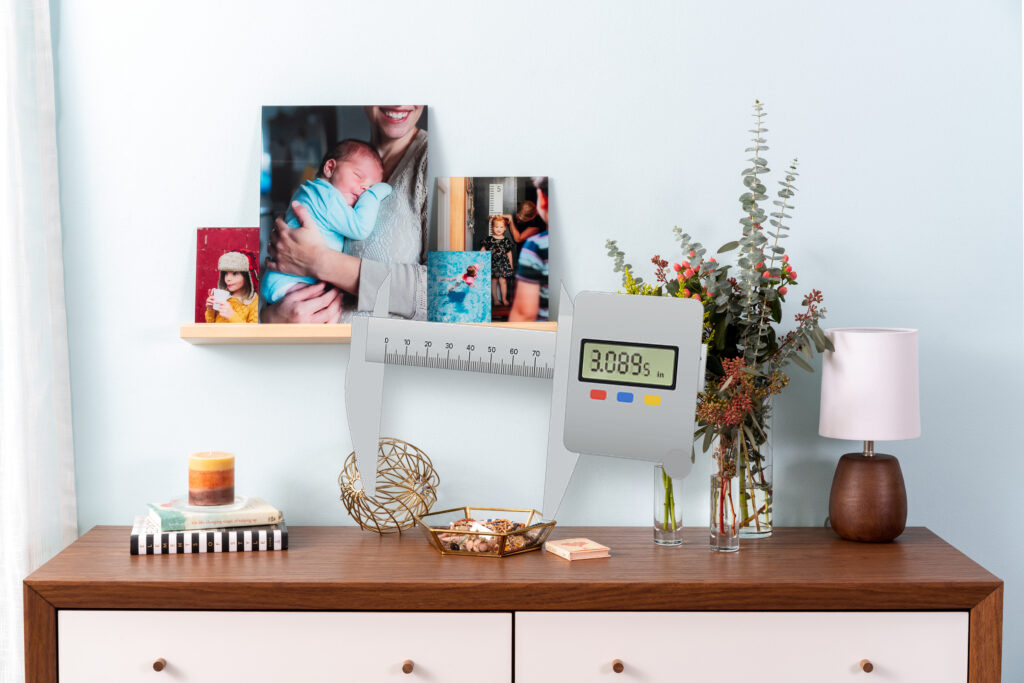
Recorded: 3.0895 (in)
